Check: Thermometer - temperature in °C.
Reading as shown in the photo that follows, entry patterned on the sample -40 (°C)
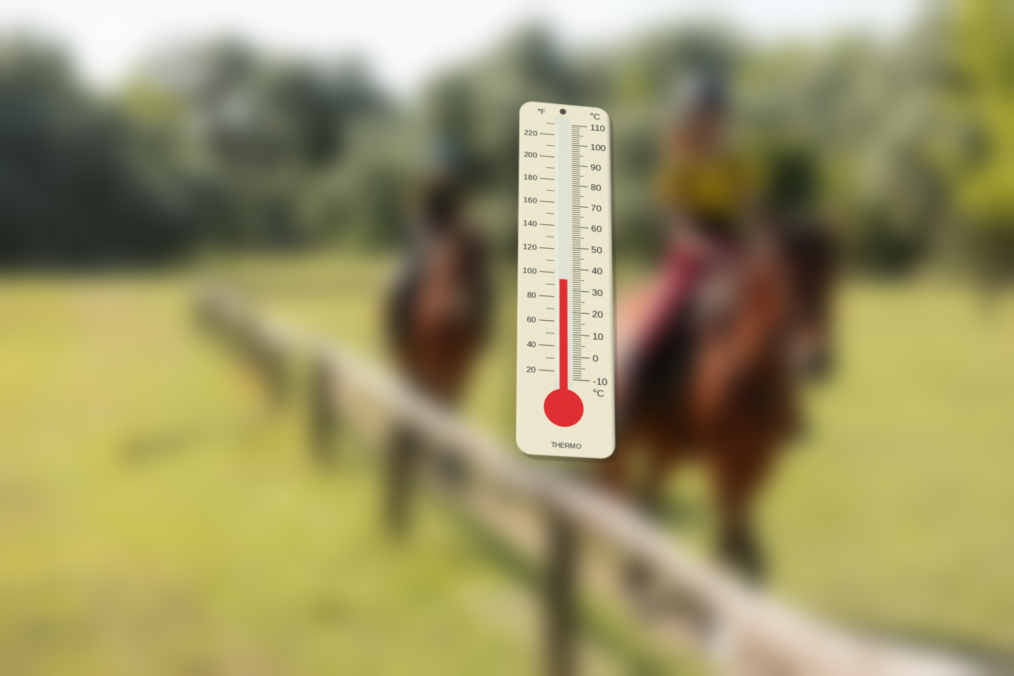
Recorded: 35 (°C)
